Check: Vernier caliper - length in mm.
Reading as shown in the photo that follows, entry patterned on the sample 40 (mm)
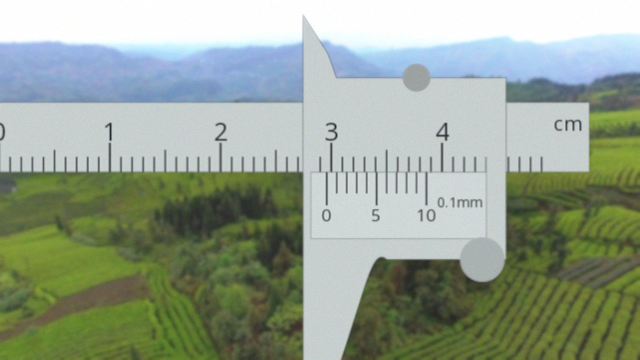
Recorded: 29.6 (mm)
